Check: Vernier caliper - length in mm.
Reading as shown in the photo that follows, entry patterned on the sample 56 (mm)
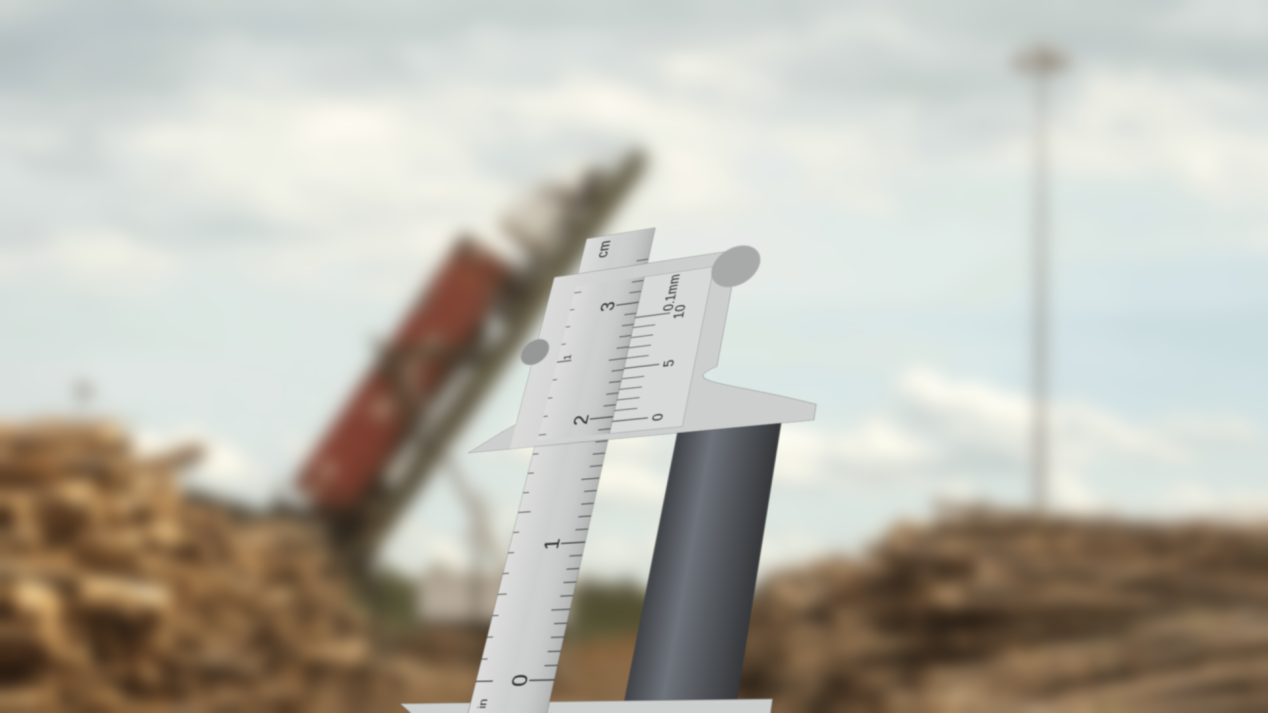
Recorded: 19.6 (mm)
